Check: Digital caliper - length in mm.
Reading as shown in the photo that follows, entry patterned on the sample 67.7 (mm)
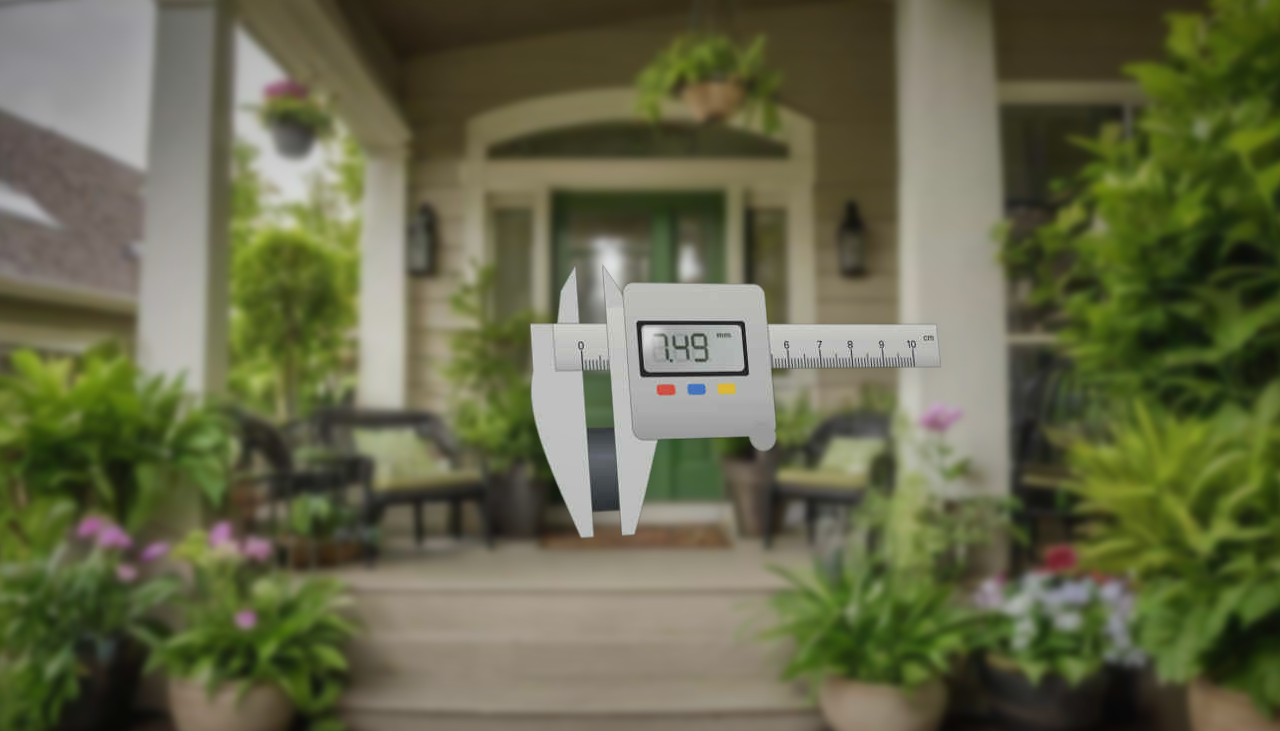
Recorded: 7.49 (mm)
